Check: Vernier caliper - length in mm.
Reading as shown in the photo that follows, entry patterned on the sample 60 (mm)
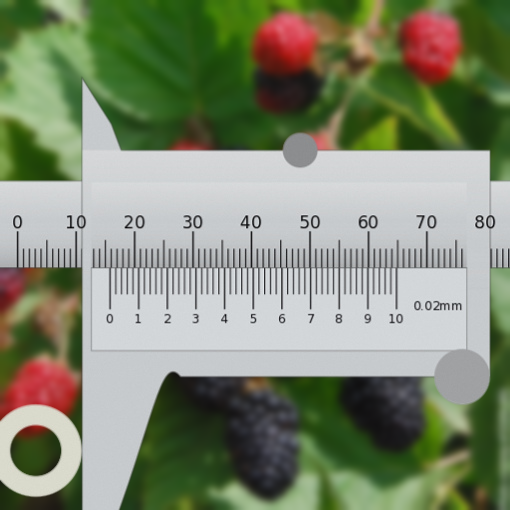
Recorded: 15.8 (mm)
